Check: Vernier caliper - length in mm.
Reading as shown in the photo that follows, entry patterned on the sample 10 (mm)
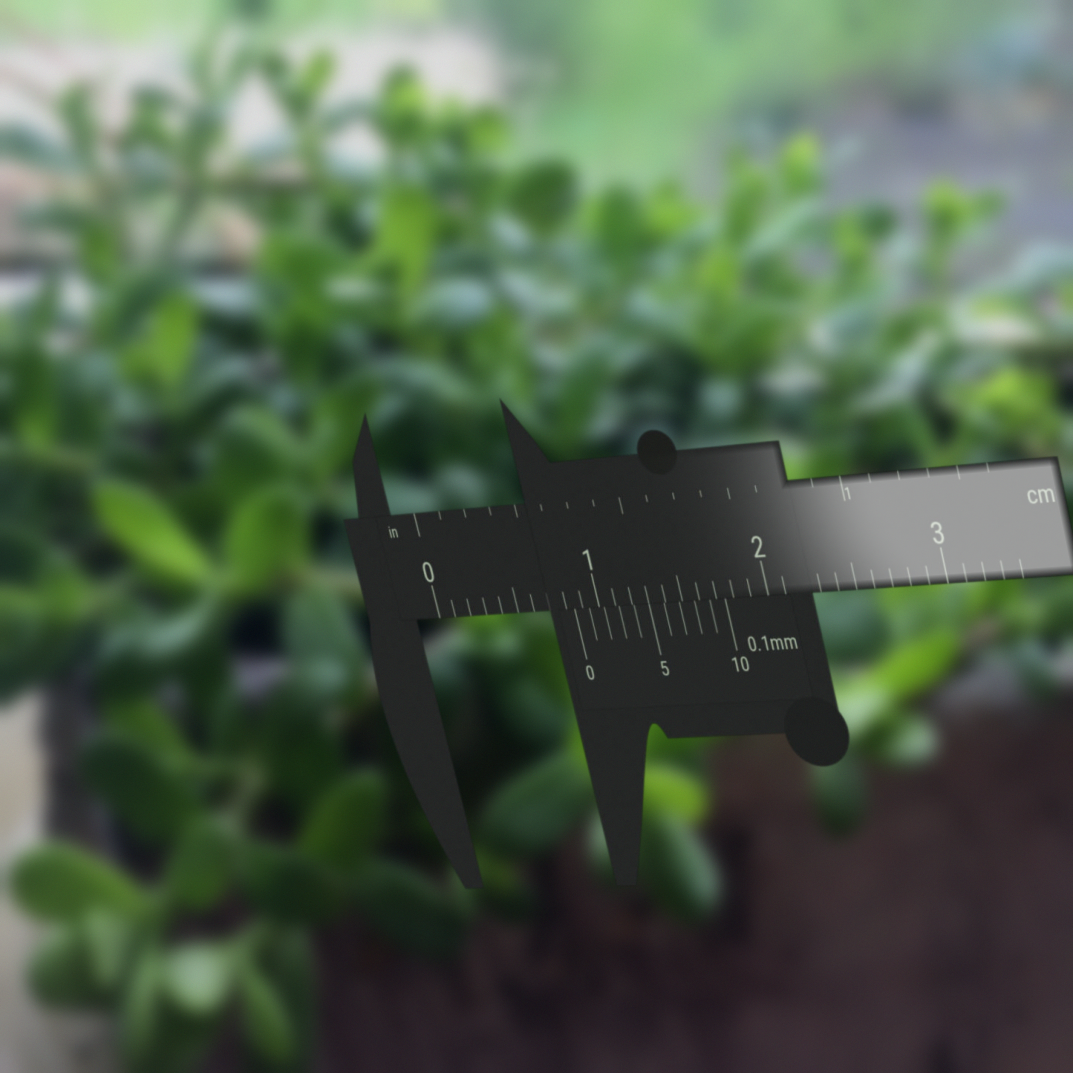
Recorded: 8.5 (mm)
